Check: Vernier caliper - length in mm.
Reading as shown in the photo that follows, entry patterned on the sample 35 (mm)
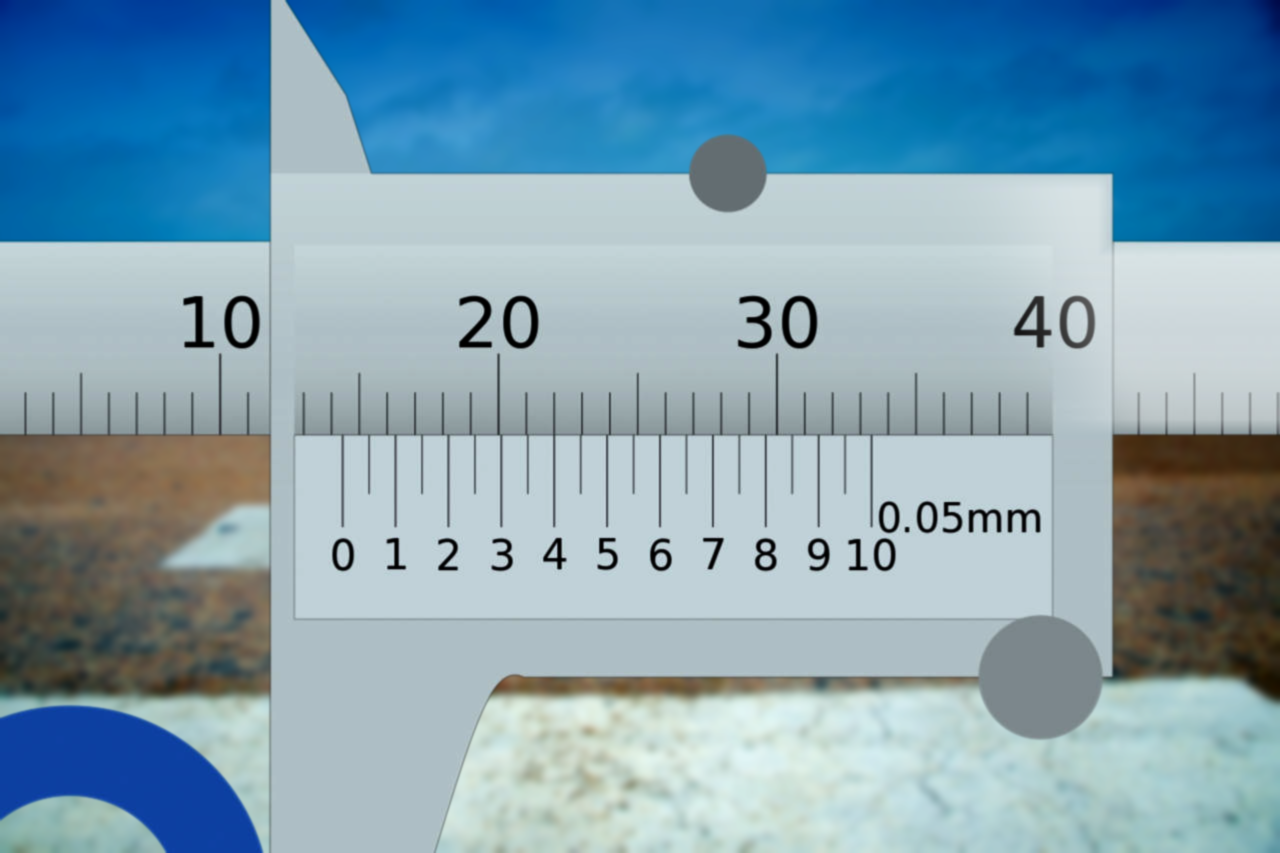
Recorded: 14.4 (mm)
